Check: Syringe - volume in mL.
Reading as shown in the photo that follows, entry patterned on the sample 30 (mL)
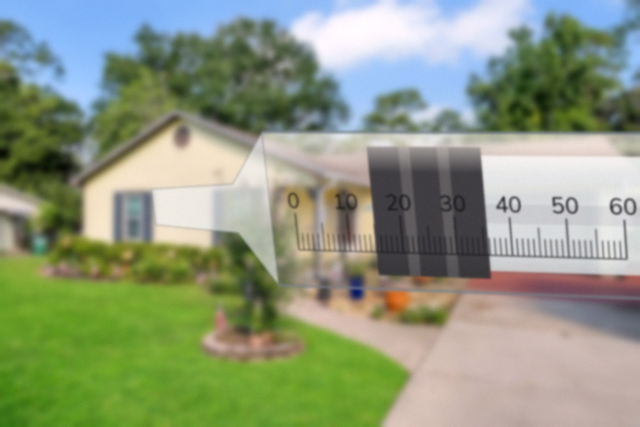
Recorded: 15 (mL)
